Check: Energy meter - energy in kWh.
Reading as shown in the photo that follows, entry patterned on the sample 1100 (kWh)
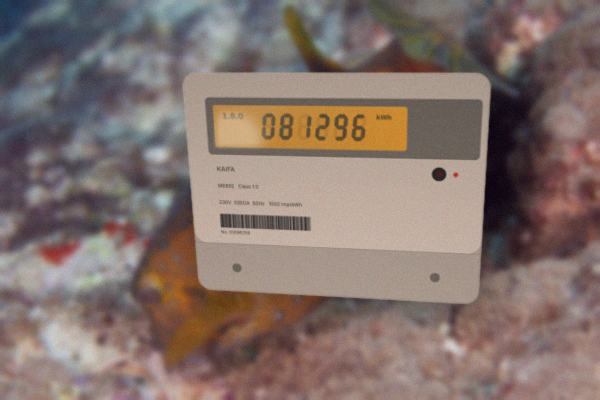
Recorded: 81296 (kWh)
